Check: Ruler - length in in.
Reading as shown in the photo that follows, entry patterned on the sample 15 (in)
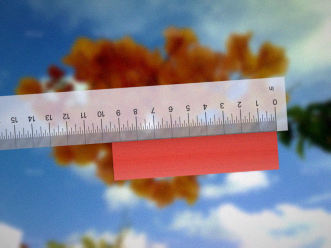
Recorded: 9.5 (in)
